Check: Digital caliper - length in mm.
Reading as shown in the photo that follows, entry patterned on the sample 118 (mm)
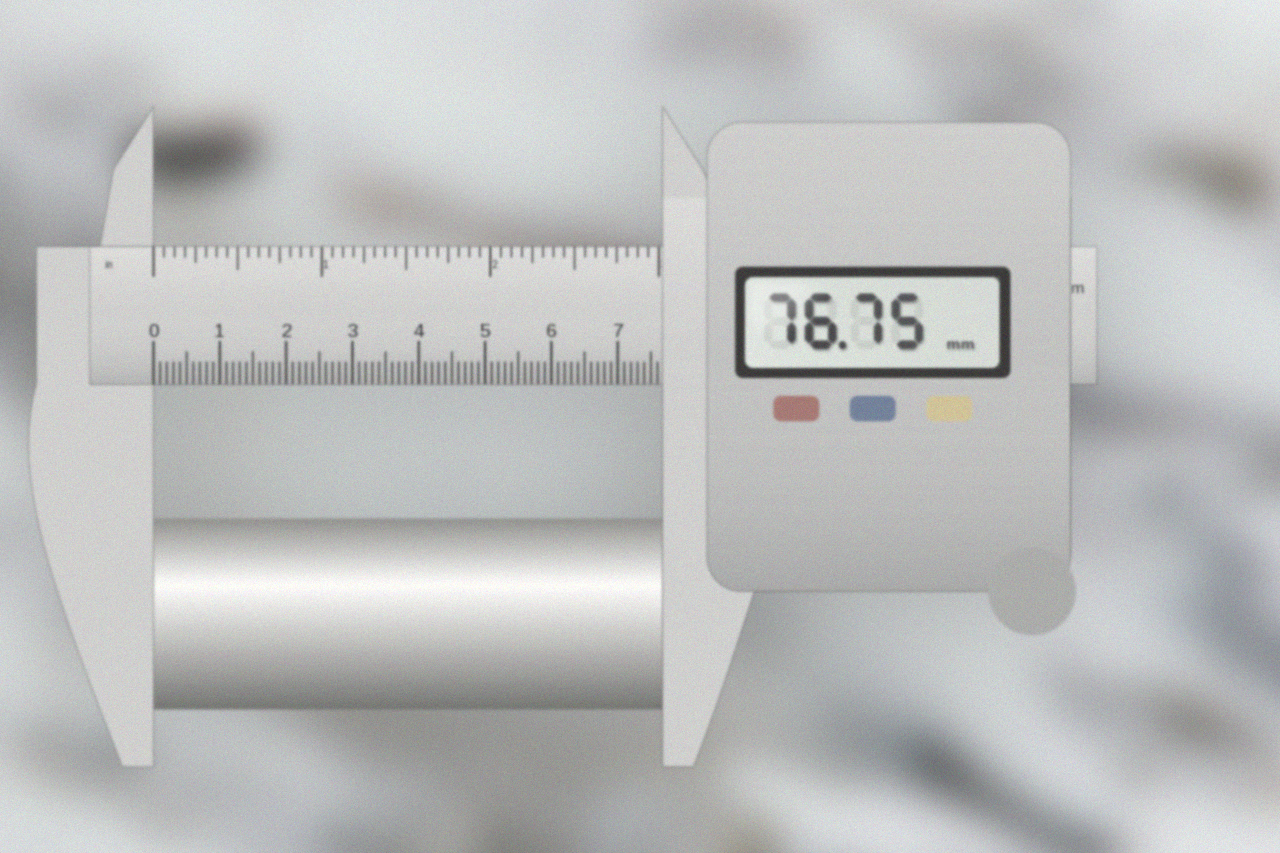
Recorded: 76.75 (mm)
